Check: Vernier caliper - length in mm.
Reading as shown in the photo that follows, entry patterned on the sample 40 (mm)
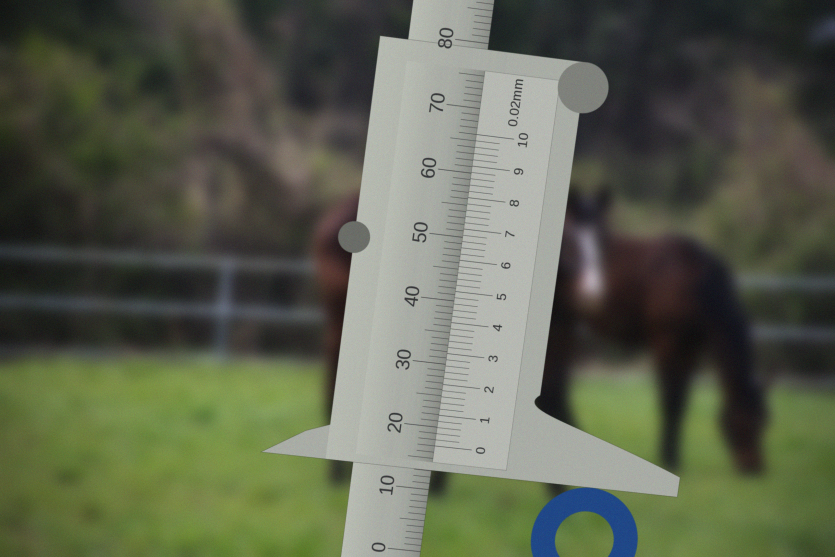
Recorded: 17.0 (mm)
